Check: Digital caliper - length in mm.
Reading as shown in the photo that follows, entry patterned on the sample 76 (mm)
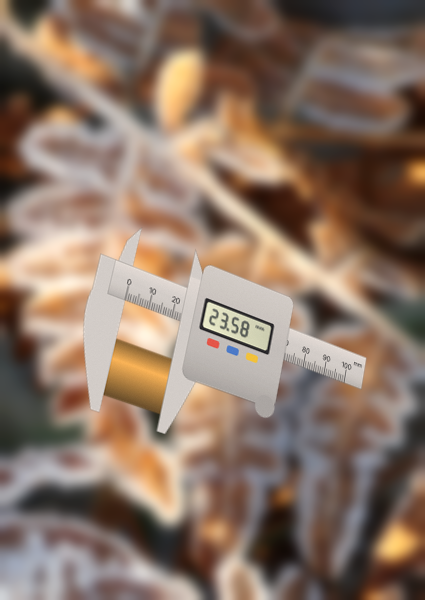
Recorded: 23.58 (mm)
